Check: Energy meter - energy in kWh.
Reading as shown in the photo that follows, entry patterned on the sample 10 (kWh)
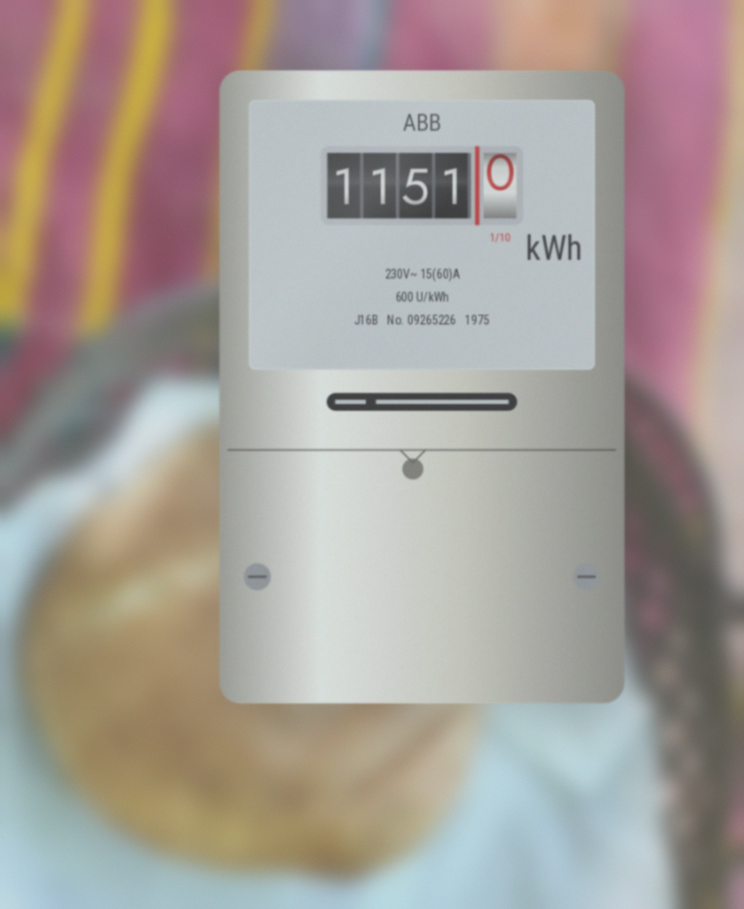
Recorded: 1151.0 (kWh)
